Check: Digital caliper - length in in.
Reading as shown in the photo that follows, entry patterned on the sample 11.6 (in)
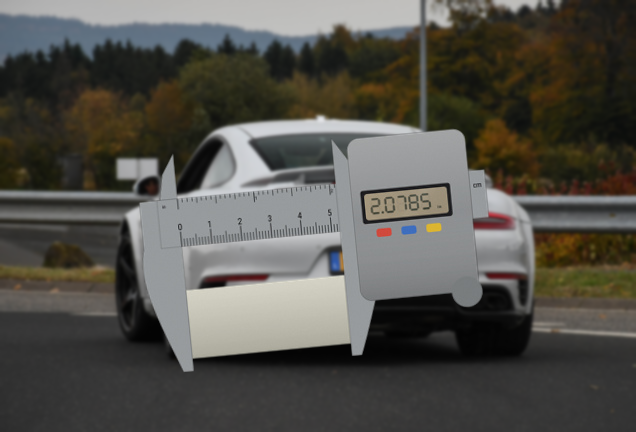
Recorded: 2.0785 (in)
